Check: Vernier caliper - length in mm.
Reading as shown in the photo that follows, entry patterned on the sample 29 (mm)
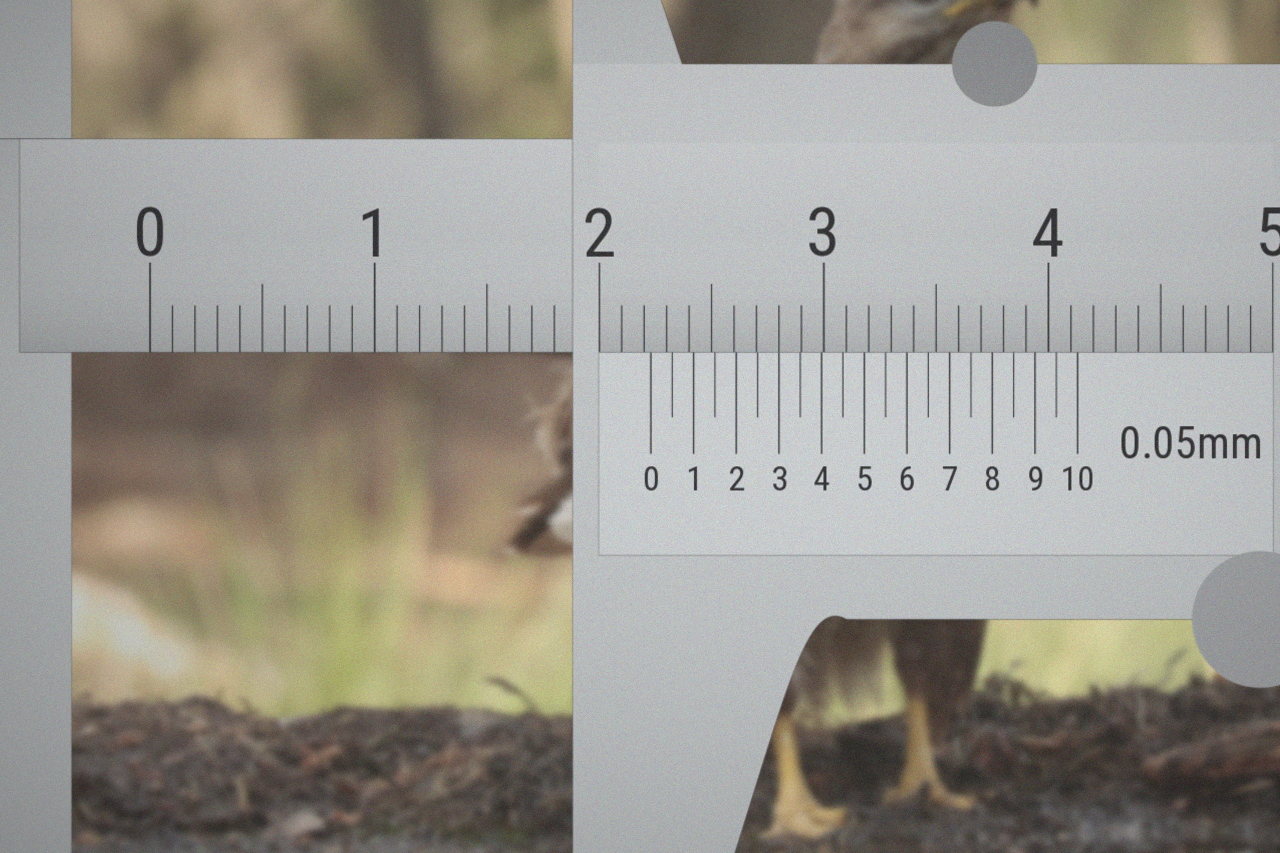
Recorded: 22.3 (mm)
